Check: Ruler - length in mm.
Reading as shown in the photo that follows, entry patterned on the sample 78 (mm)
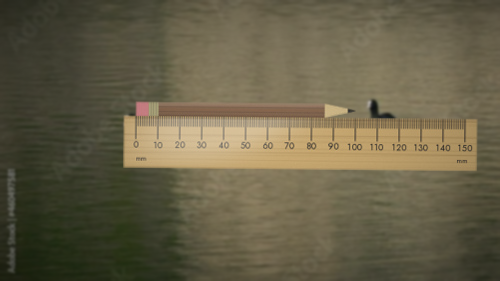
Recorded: 100 (mm)
